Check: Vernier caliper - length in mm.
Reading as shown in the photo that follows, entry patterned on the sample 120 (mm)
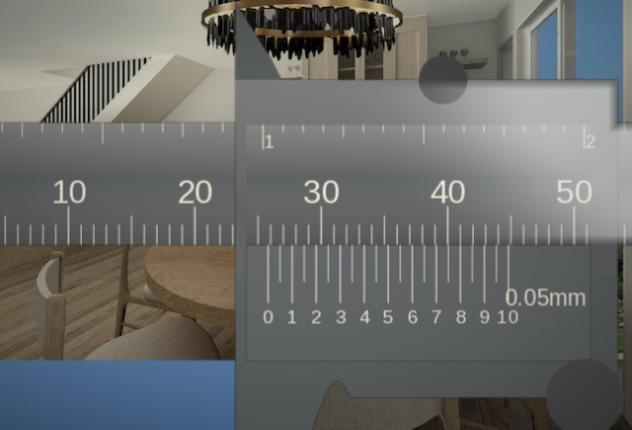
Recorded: 25.8 (mm)
